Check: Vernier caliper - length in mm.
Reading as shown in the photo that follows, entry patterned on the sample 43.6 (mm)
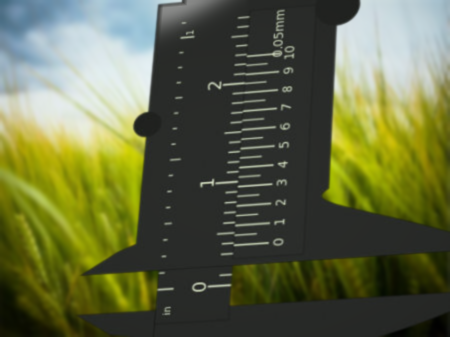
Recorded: 3.8 (mm)
